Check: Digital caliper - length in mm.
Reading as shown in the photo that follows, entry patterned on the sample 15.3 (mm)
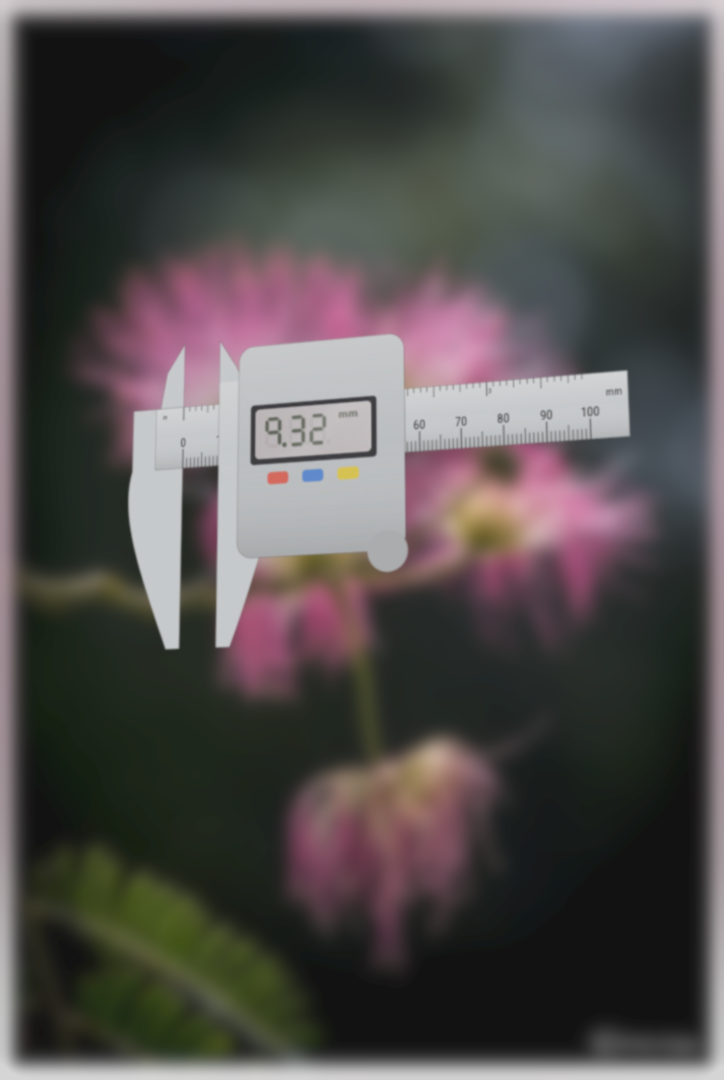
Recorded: 9.32 (mm)
